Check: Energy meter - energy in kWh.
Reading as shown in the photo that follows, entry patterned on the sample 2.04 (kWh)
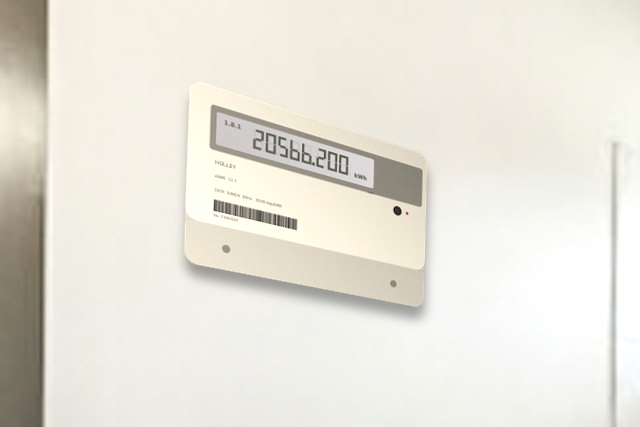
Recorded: 20566.200 (kWh)
